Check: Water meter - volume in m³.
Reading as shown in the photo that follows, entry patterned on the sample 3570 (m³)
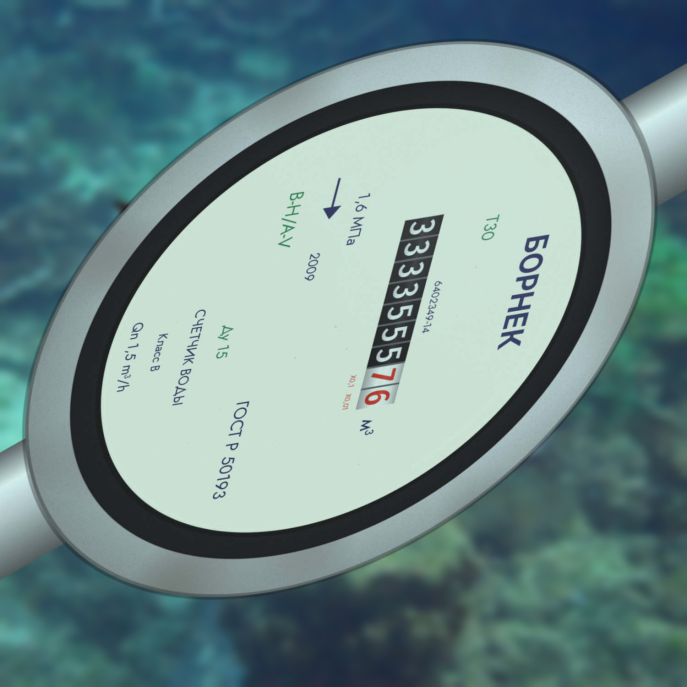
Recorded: 3333555.76 (m³)
